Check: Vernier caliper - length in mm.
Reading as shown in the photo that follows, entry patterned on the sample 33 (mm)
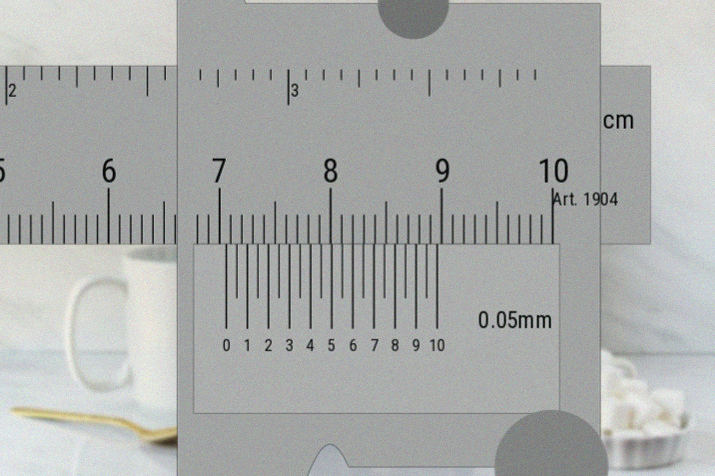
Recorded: 70.6 (mm)
